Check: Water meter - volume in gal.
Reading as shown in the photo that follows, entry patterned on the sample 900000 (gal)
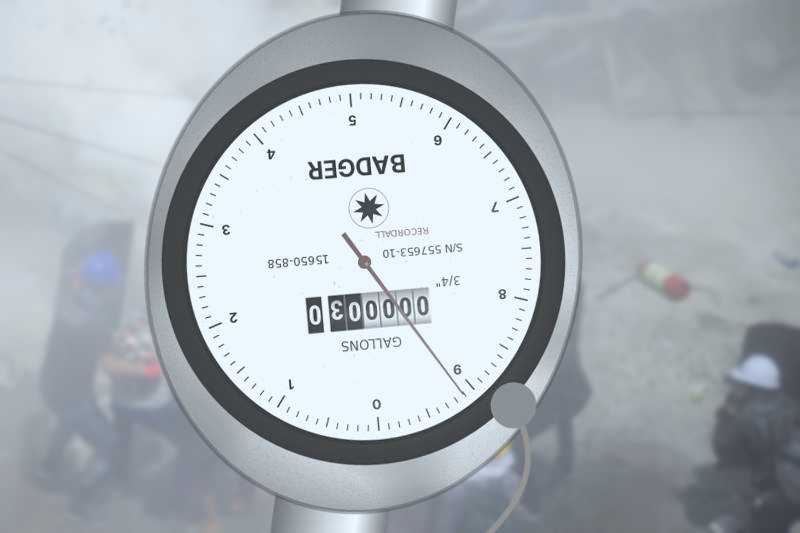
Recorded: 29.1 (gal)
